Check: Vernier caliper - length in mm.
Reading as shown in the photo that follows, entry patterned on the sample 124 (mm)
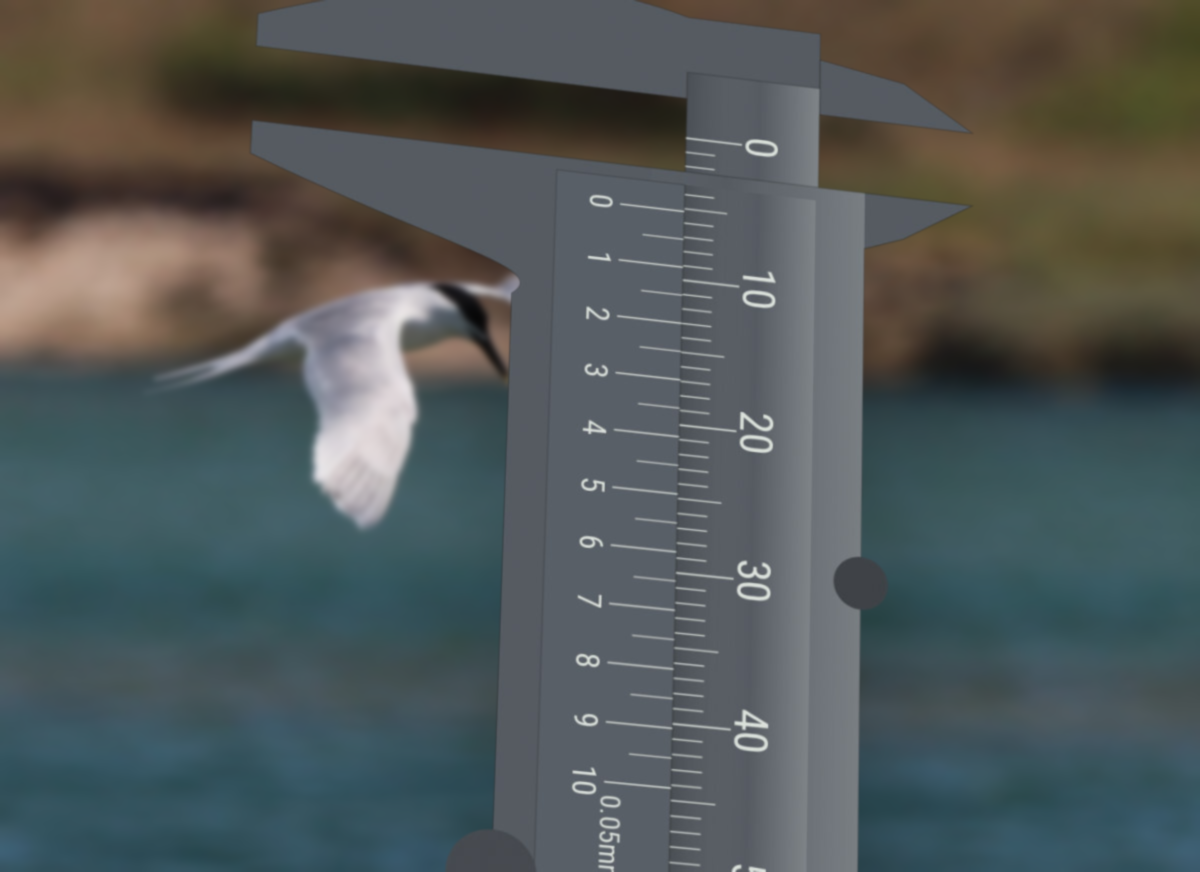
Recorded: 5.2 (mm)
